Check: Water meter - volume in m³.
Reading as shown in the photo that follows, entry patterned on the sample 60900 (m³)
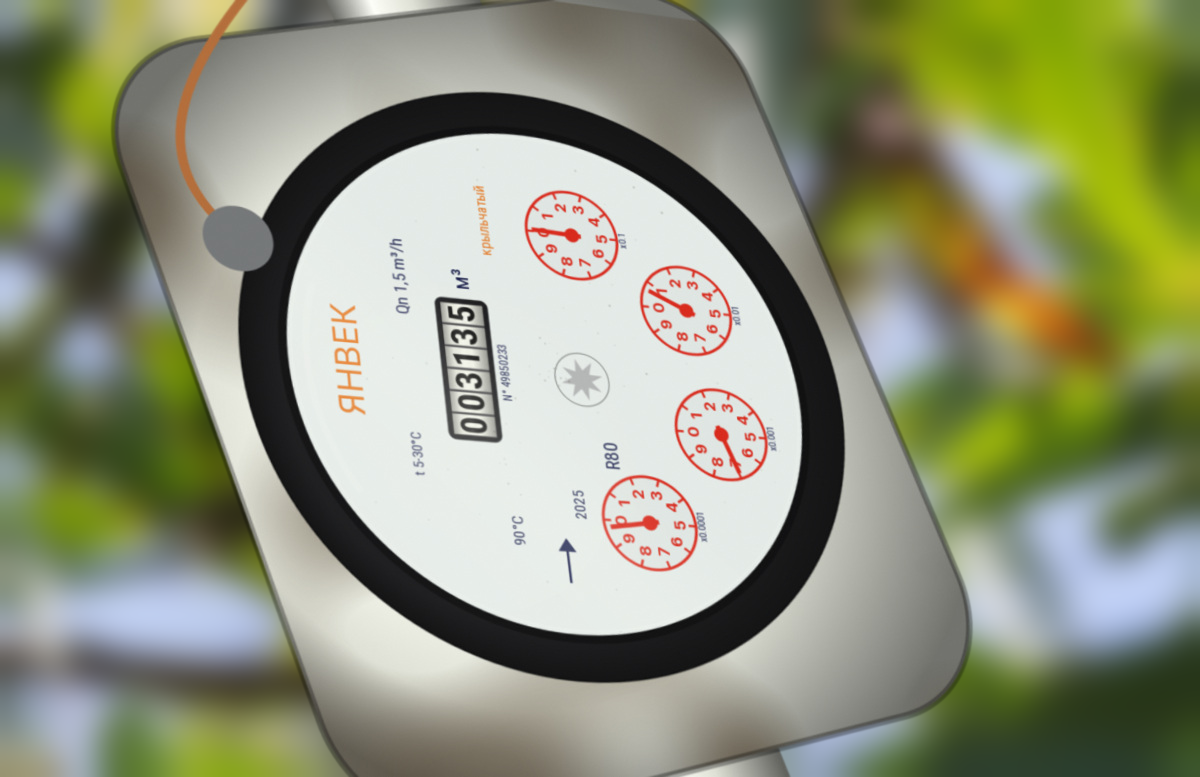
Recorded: 3135.0069 (m³)
